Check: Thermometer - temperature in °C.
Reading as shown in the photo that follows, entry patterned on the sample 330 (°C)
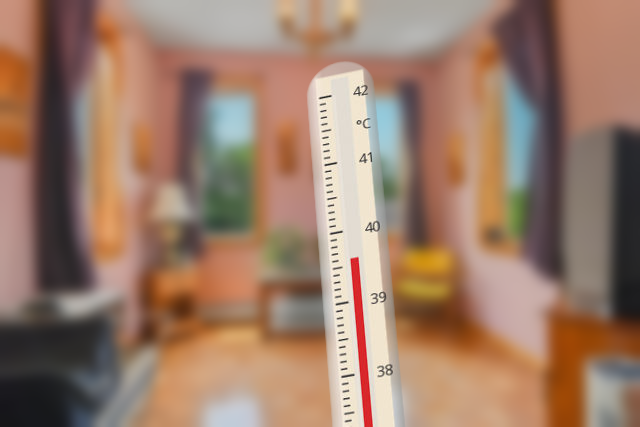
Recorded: 39.6 (°C)
